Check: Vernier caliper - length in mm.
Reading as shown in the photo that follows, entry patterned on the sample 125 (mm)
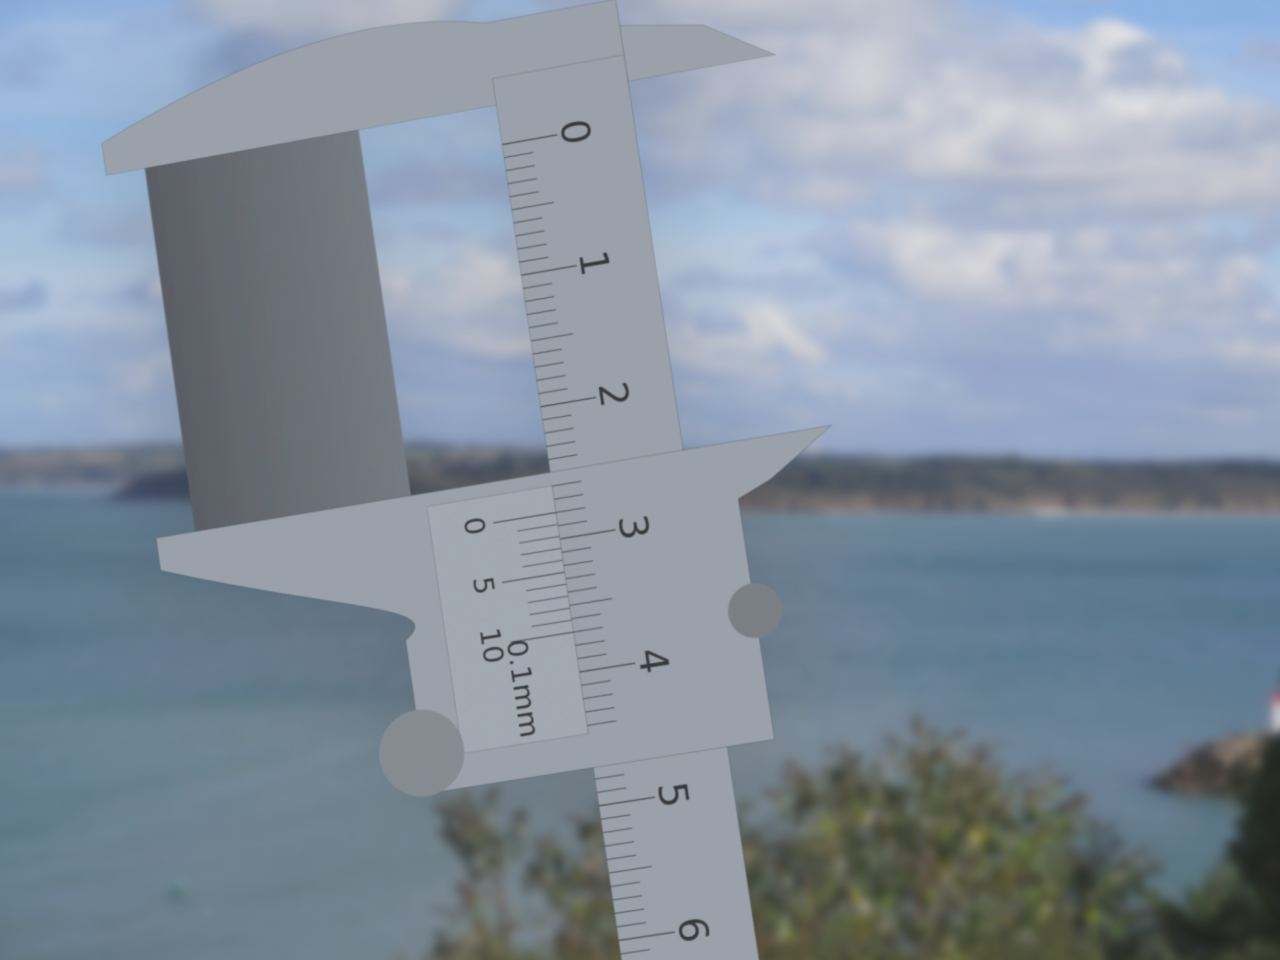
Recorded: 28.0 (mm)
